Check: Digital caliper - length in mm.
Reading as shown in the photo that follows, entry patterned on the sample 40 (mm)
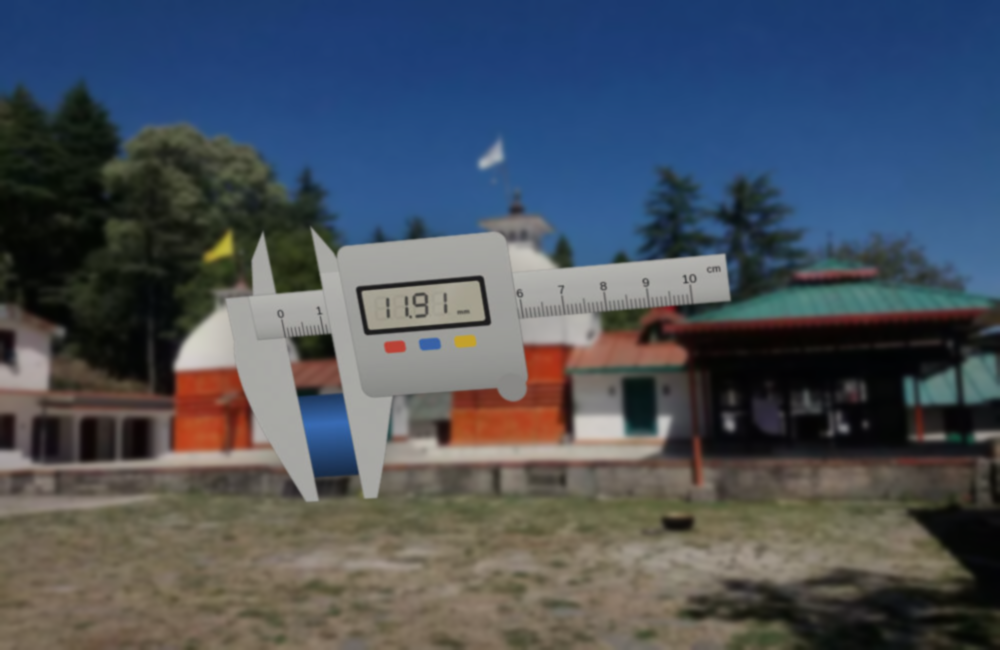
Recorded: 11.91 (mm)
